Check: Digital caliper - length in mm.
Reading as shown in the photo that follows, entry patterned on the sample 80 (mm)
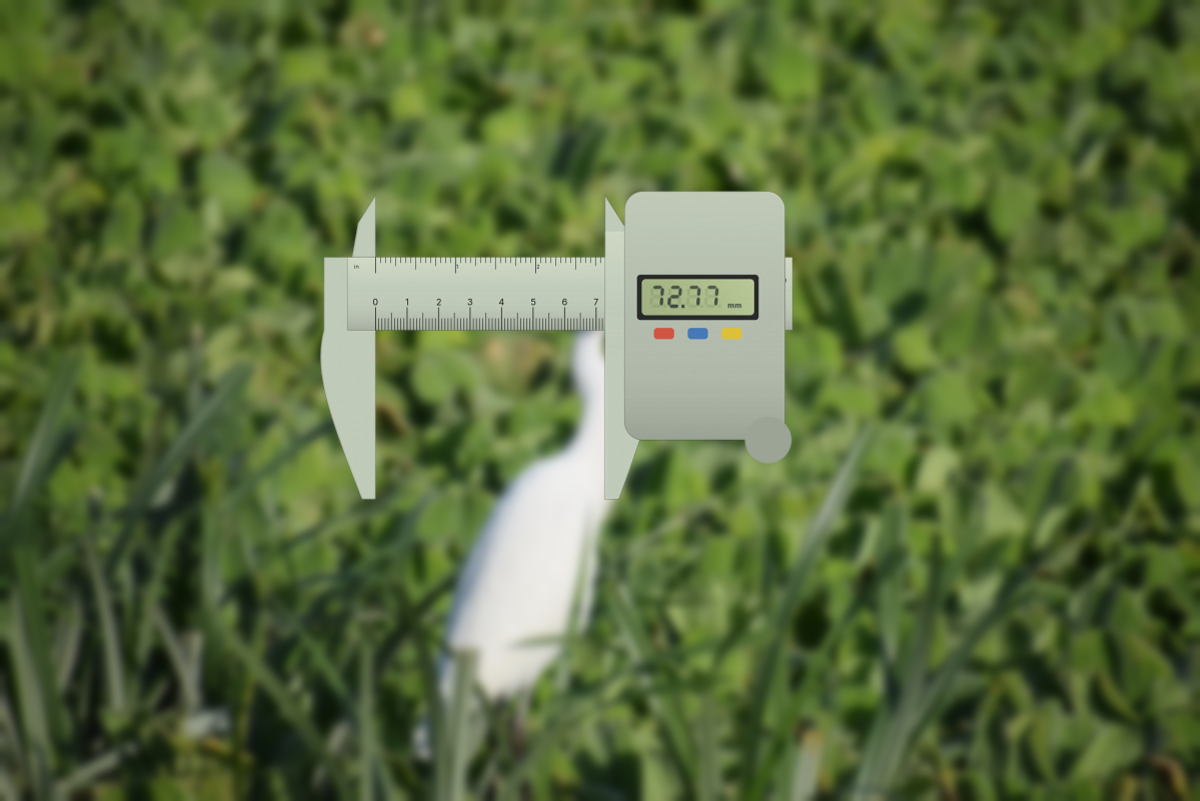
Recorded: 72.77 (mm)
